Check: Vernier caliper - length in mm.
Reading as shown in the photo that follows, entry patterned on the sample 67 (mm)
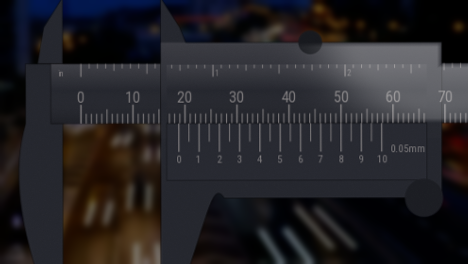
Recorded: 18.8 (mm)
